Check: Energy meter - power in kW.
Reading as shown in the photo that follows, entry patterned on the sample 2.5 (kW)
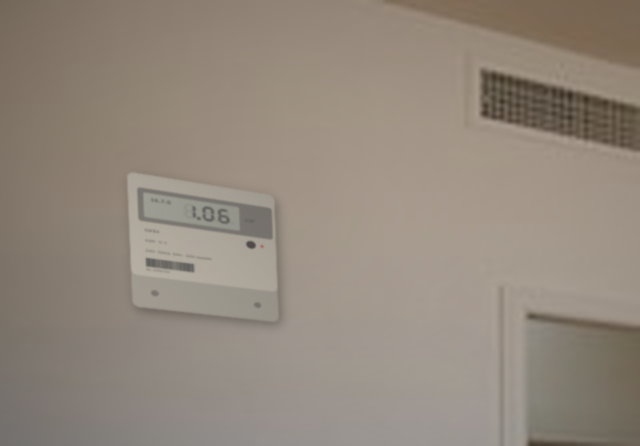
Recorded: 1.06 (kW)
